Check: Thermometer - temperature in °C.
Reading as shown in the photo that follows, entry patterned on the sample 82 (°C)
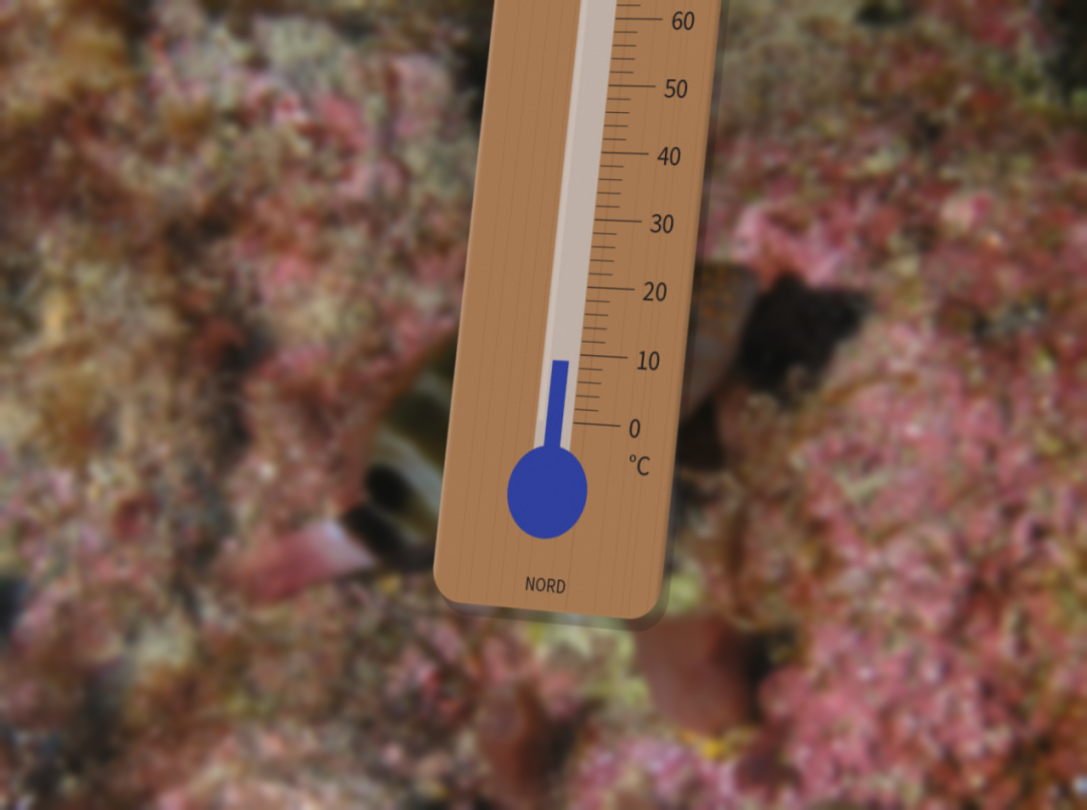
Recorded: 9 (°C)
